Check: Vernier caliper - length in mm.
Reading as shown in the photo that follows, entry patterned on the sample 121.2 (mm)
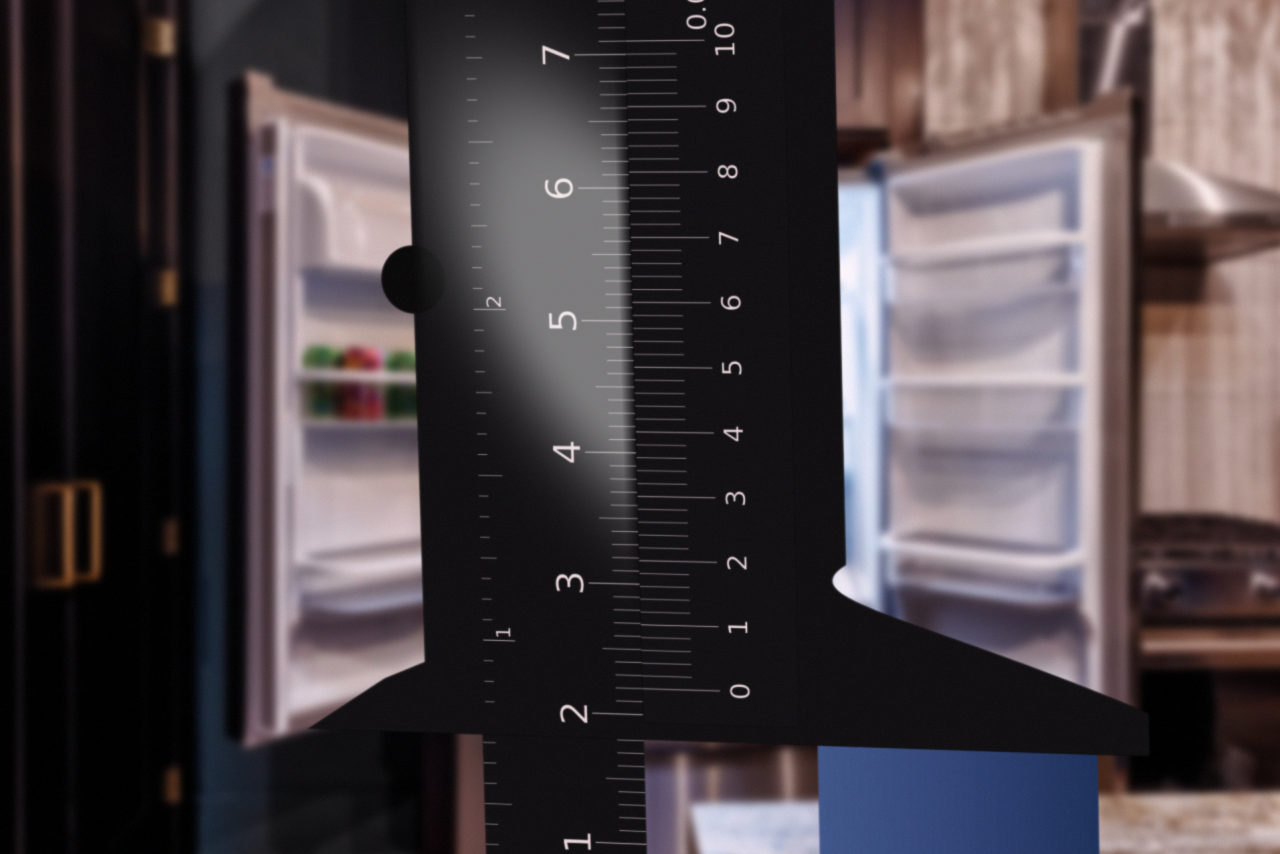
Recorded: 22.0 (mm)
